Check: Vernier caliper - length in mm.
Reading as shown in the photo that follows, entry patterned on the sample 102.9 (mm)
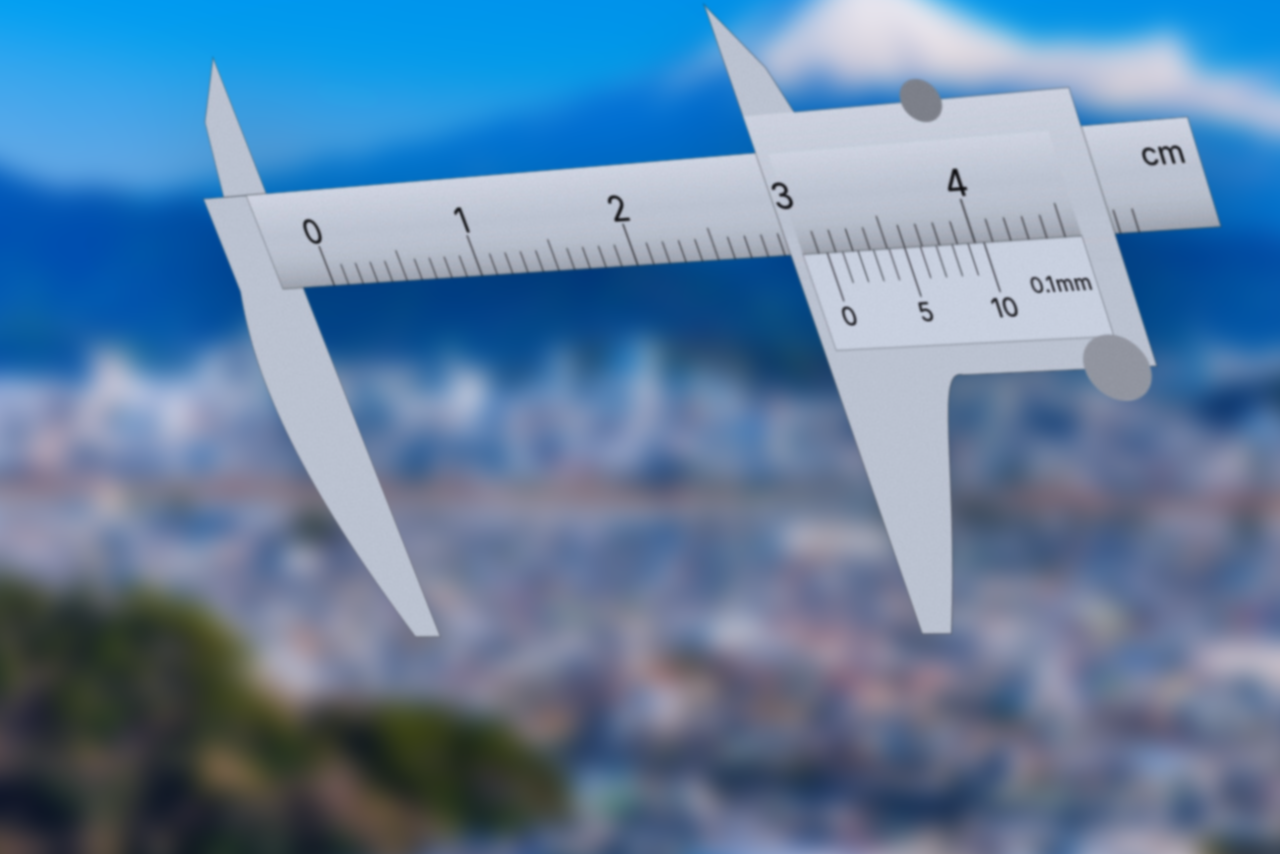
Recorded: 31.5 (mm)
